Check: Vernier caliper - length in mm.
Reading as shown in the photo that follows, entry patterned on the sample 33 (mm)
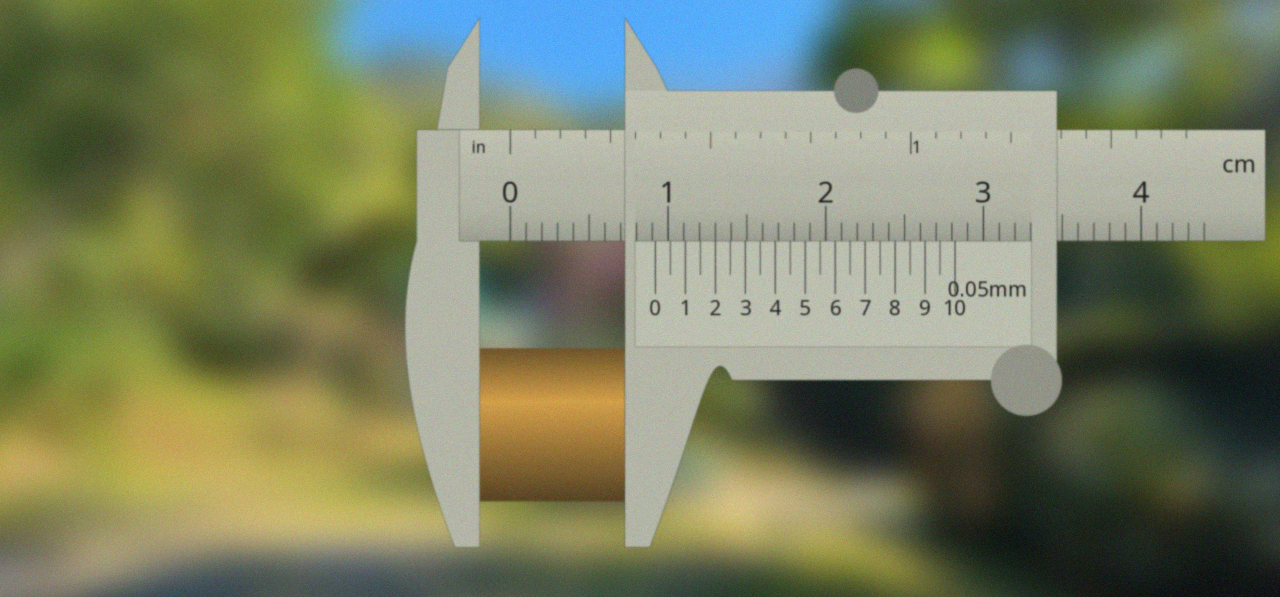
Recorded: 9.2 (mm)
